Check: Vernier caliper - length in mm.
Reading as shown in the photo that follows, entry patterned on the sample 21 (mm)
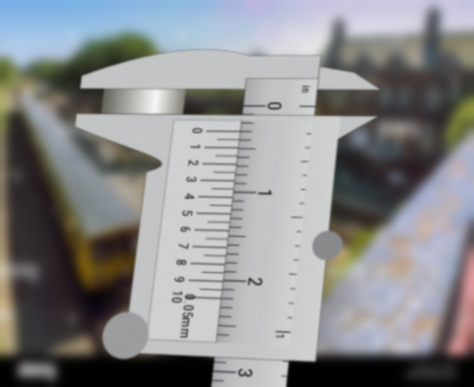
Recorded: 3.0 (mm)
